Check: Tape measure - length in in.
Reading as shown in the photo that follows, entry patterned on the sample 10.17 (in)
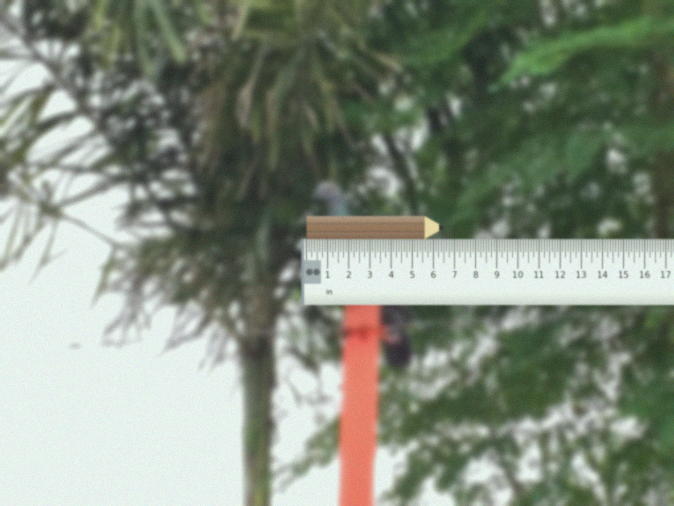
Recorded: 6.5 (in)
